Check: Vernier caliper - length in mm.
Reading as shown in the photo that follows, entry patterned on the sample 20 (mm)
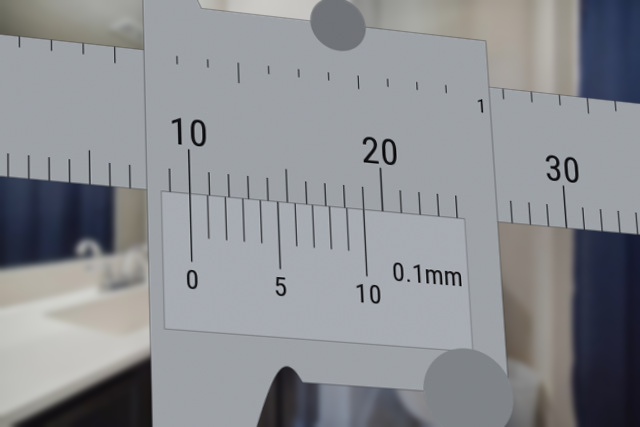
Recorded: 10.0 (mm)
